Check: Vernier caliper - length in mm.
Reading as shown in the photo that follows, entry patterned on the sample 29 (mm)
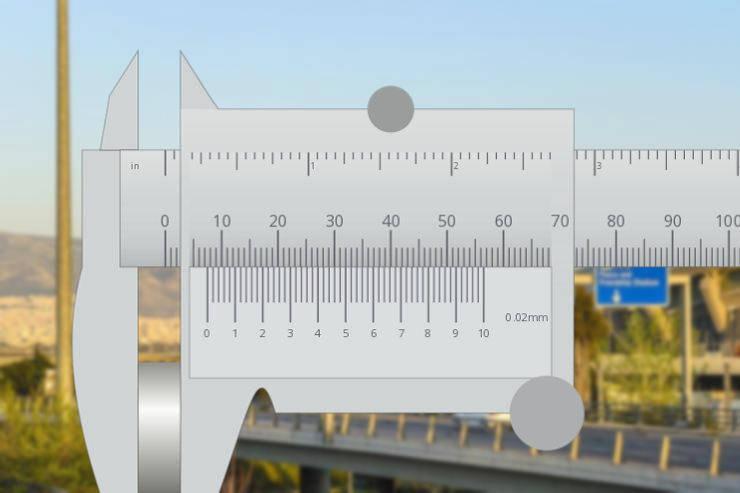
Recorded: 7.5 (mm)
